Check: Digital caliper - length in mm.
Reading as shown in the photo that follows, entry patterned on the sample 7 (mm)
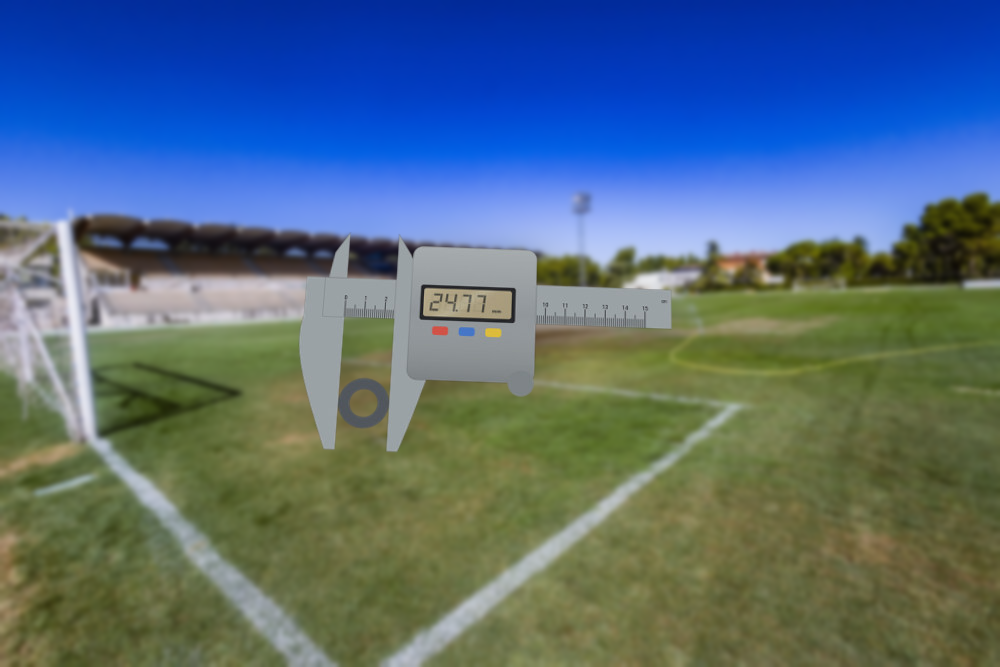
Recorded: 24.77 (mm)
